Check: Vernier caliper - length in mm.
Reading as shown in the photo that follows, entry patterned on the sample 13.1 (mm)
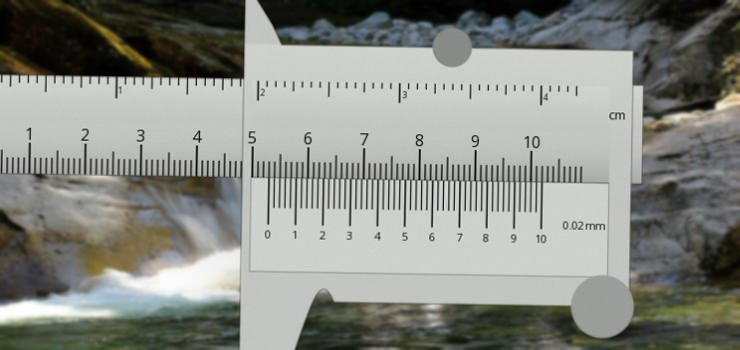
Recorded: 53.0 (mm)
